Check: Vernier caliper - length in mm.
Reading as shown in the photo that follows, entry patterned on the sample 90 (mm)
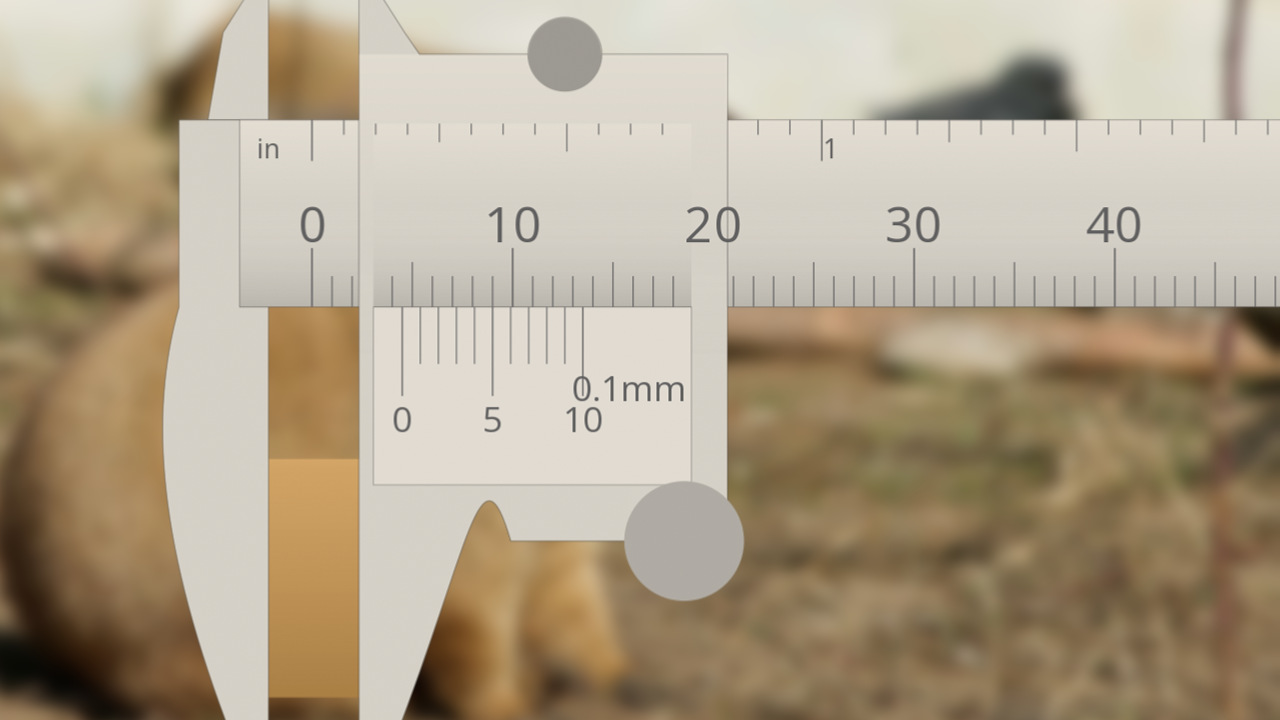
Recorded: 4.5 (mm)
